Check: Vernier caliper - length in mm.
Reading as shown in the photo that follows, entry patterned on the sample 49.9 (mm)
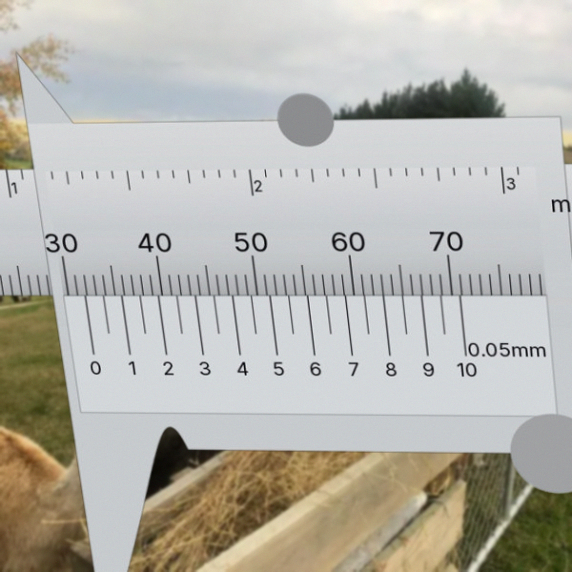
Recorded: 31.8 (mm)
